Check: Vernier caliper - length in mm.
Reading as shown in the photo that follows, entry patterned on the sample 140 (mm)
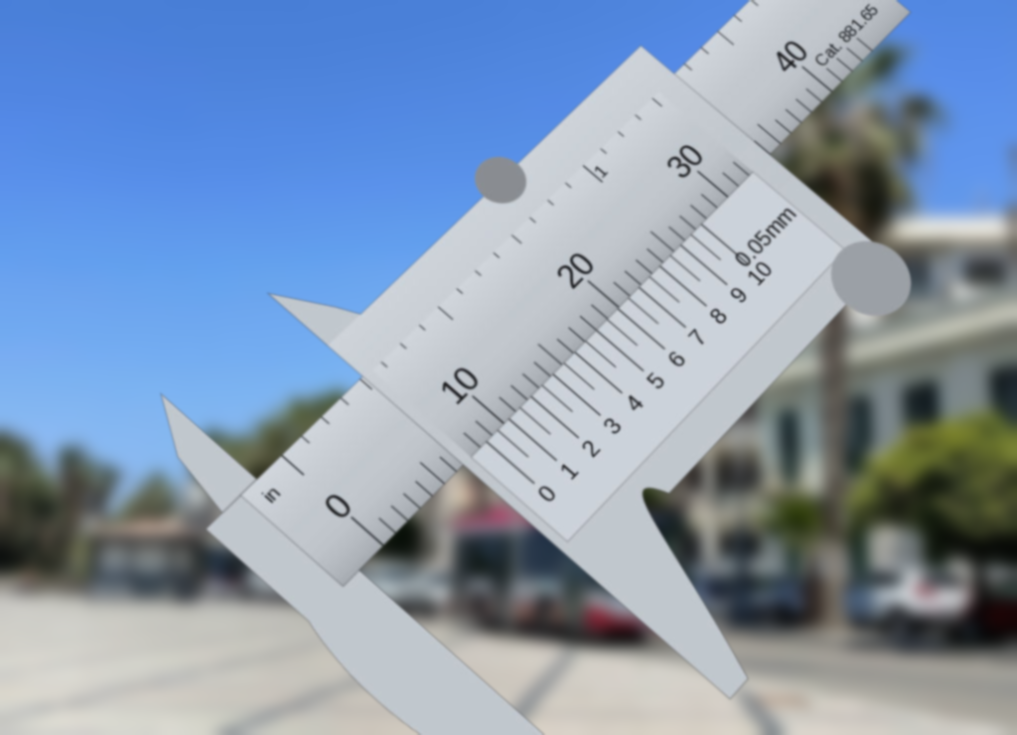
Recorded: 8.5 (mm)
